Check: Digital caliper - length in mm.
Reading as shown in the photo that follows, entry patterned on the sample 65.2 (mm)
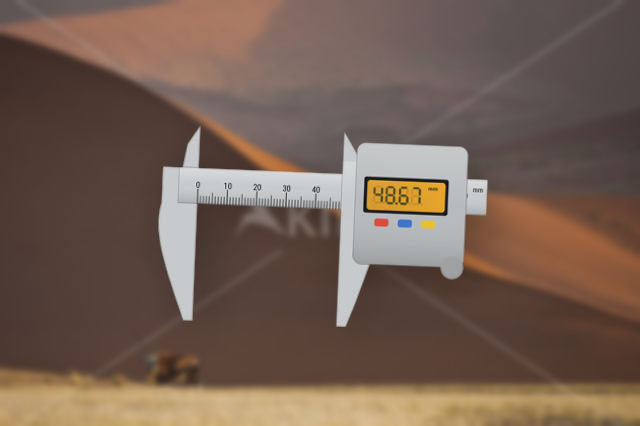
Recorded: 48.67 (mm)
